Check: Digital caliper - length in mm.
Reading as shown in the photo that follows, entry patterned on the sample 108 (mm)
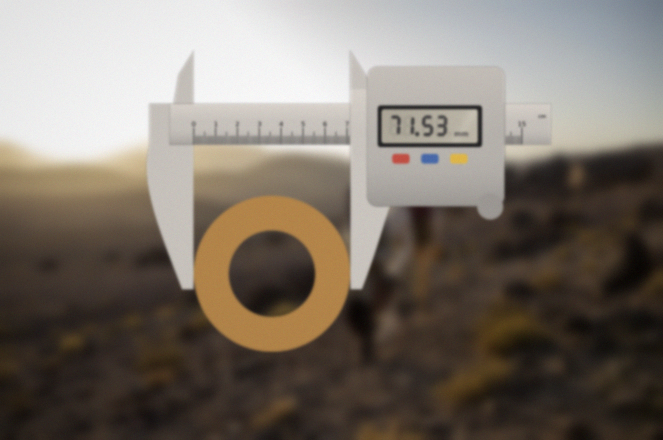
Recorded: 71.53 (mm)
